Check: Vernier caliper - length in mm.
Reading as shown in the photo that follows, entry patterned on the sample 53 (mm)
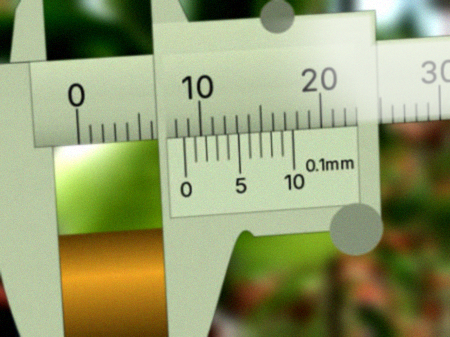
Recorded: 8.6 (mm)
